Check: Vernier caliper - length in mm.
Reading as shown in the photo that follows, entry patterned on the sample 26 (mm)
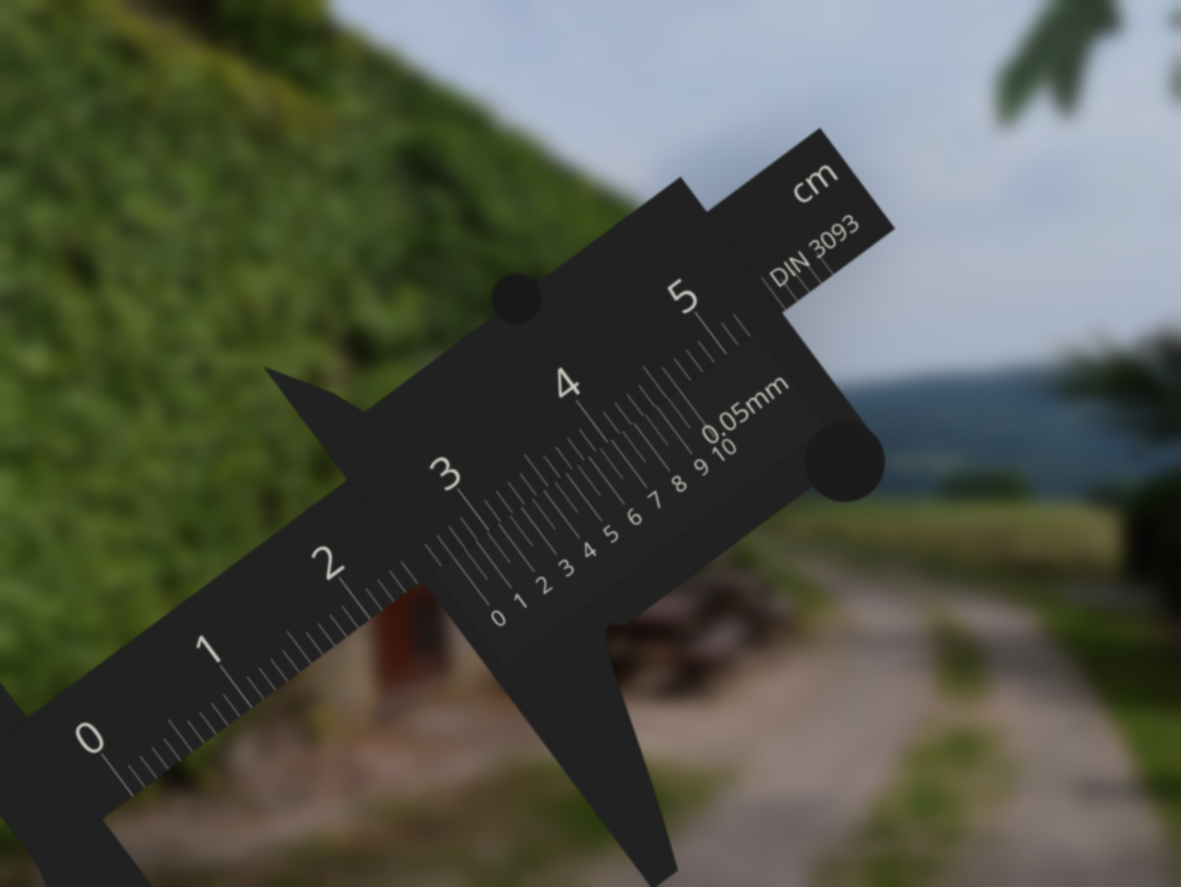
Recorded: 27.0 (mm)
